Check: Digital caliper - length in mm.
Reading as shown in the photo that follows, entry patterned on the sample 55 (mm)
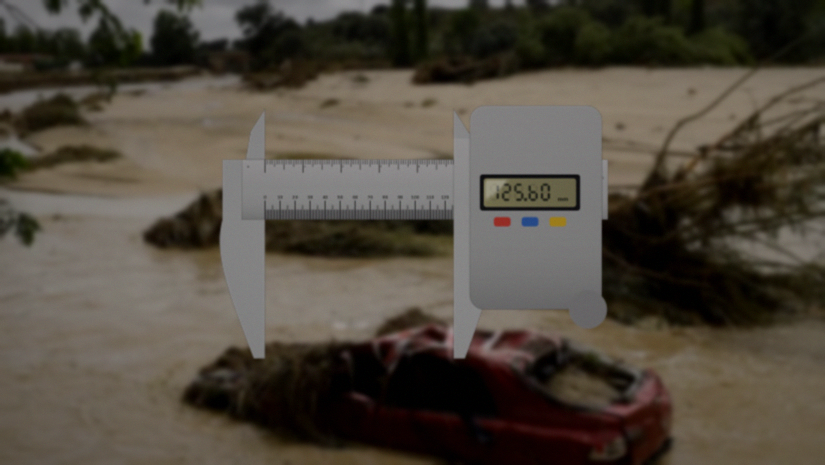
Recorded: 125.60 (mm)
